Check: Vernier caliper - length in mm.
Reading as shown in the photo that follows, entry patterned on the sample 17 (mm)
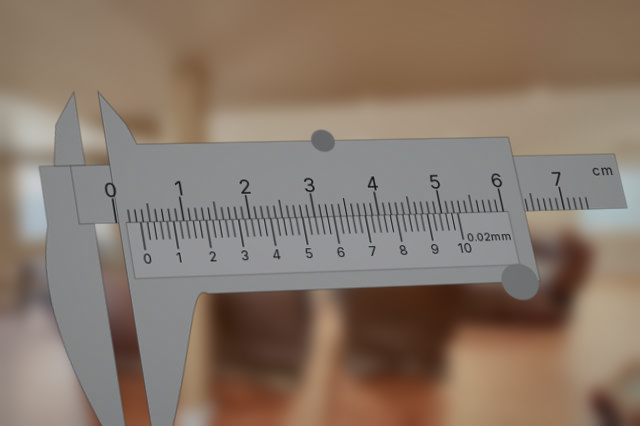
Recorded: 3.6 (mm)
